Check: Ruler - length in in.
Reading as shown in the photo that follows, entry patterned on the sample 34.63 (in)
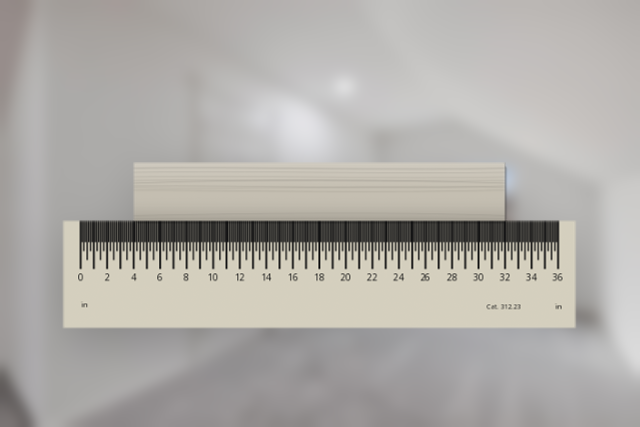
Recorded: 28 (in)
